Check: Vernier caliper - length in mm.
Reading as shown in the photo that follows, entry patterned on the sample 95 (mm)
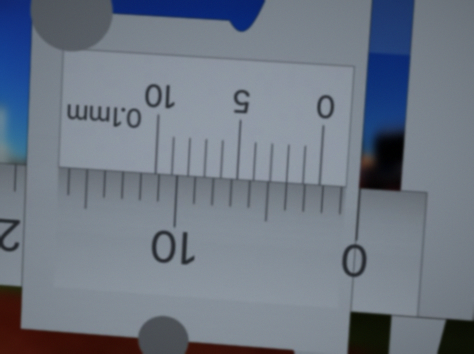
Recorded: 2.2 (mm)
